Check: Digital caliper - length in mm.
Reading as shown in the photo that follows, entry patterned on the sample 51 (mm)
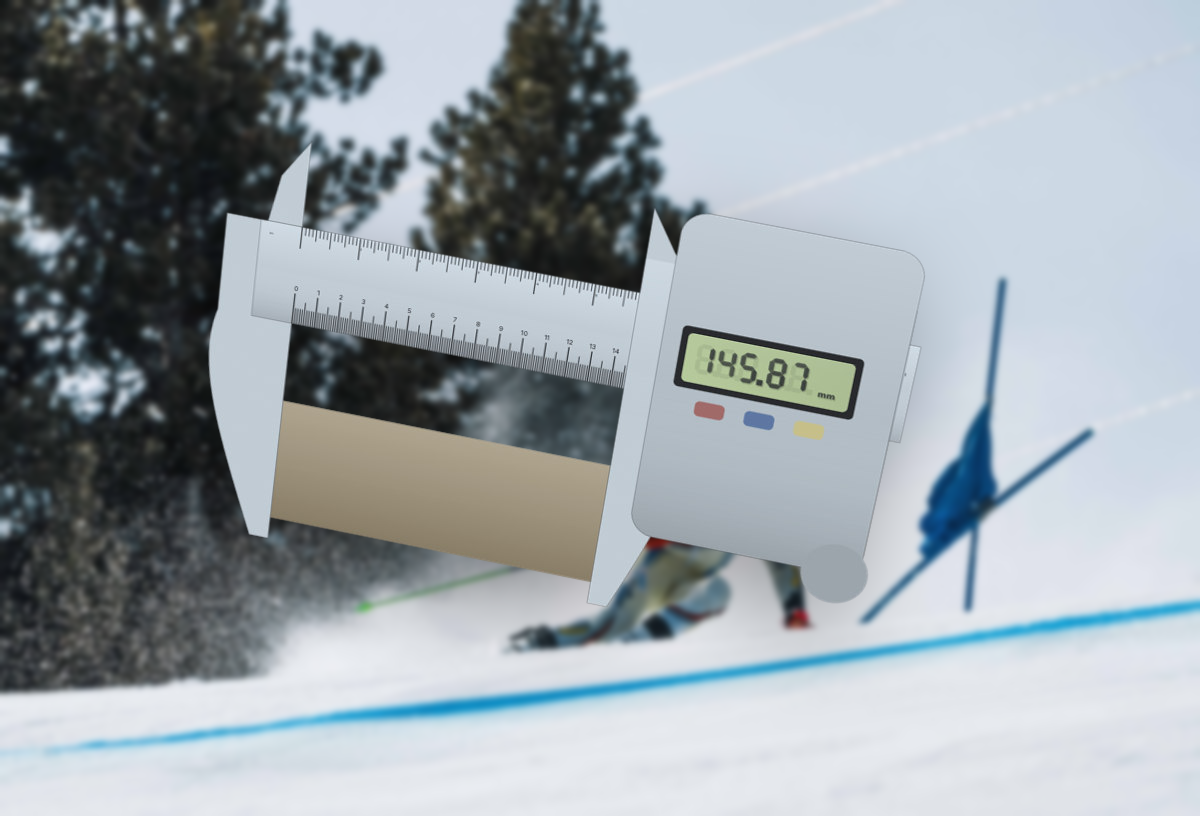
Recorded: 145.87 (mm)
